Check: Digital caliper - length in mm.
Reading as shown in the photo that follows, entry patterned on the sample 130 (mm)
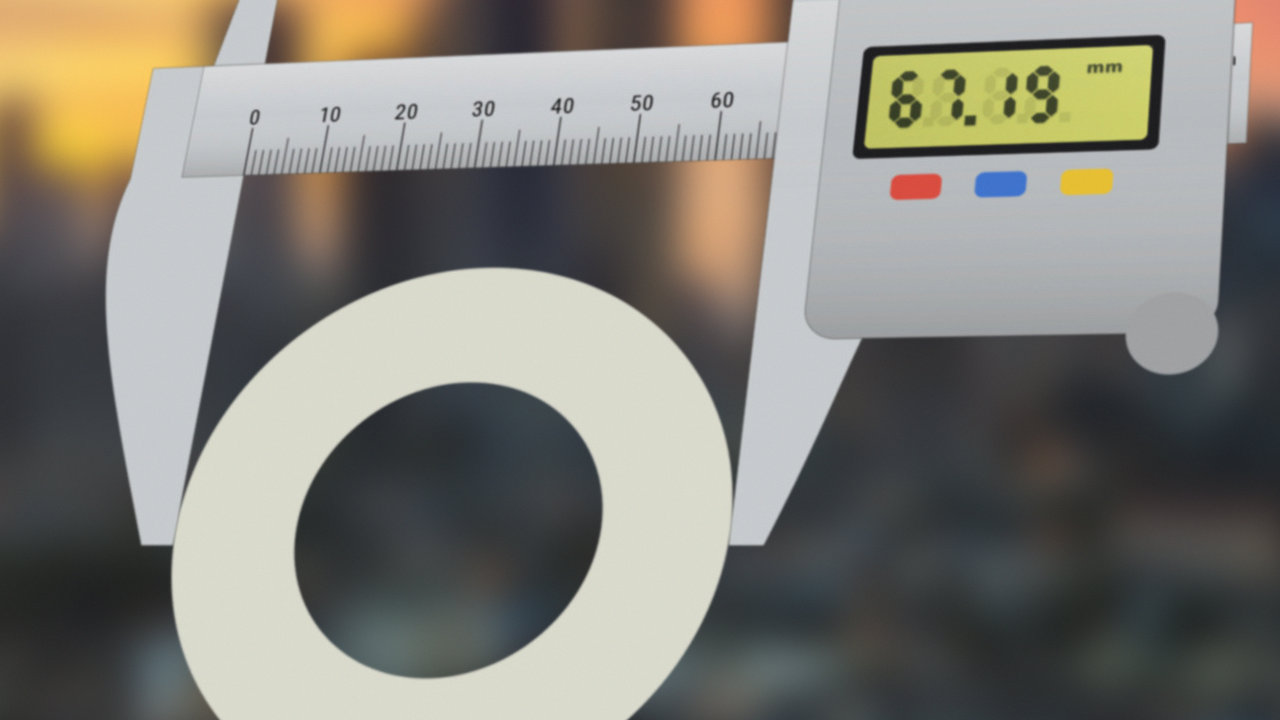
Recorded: 67.19 (mm)
